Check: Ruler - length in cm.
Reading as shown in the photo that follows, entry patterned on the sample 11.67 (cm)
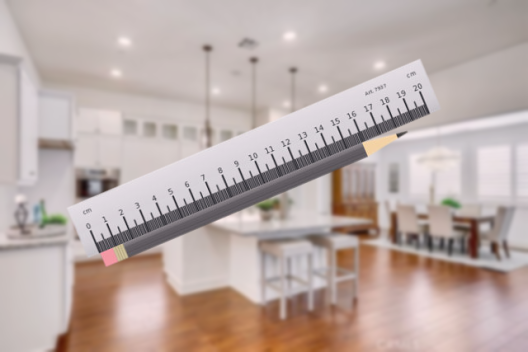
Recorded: 18.5 (cm)
